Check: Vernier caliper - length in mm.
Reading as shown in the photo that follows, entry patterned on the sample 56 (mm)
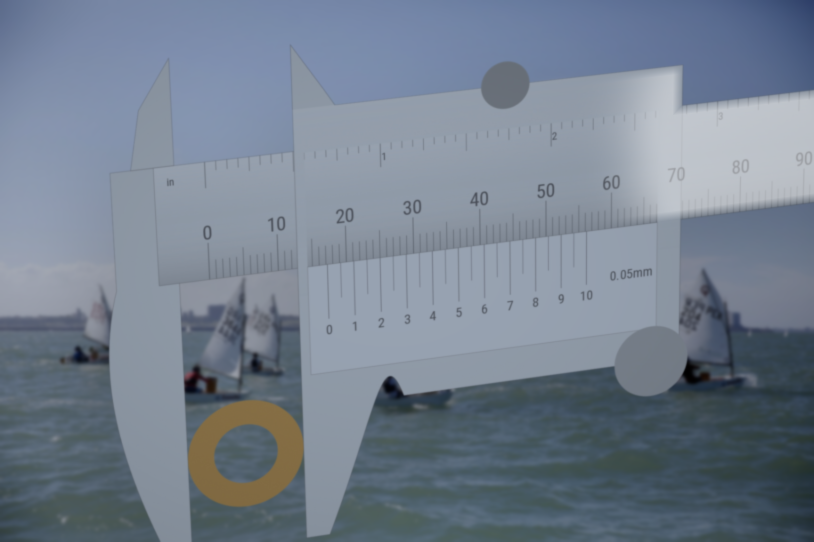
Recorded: 17.2 (mm)
